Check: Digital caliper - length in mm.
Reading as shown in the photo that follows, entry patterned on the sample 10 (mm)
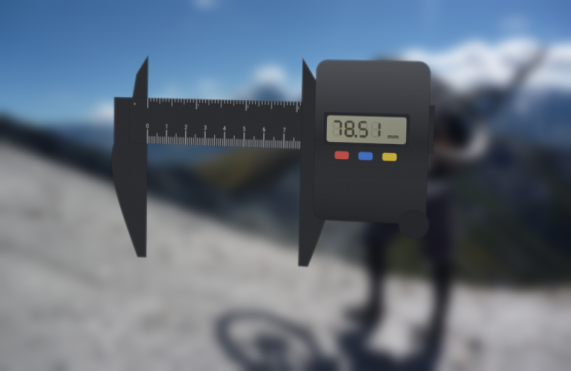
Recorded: 78.51 (mm)
